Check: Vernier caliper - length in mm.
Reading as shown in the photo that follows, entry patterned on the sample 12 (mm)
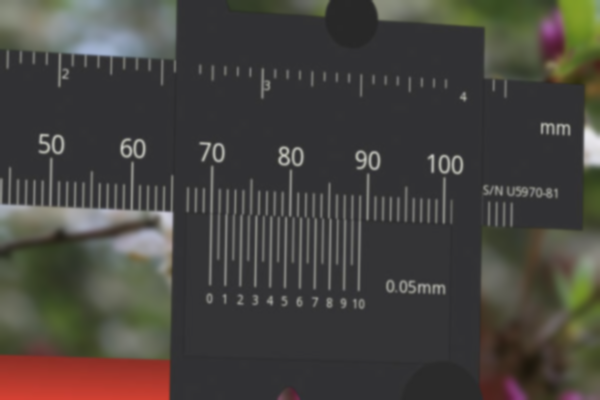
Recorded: 70.0 (mm)
